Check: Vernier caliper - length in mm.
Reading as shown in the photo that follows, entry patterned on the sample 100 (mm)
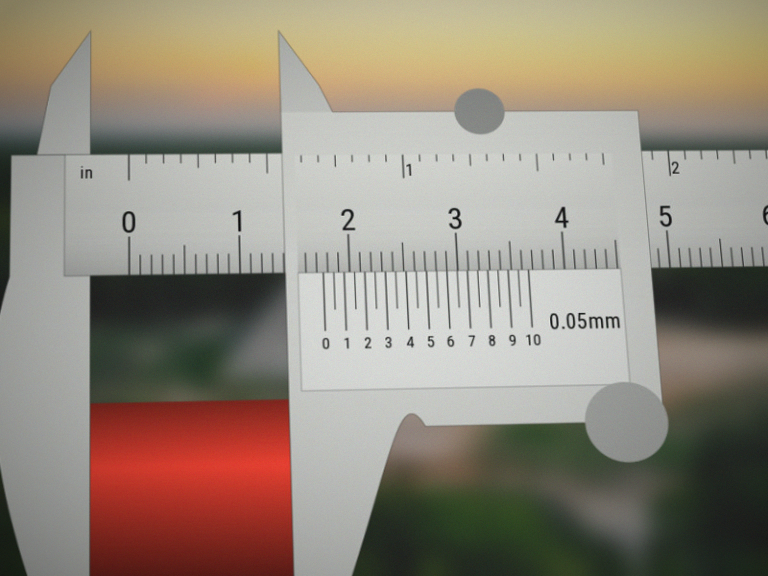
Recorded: 17.6 (mm)
